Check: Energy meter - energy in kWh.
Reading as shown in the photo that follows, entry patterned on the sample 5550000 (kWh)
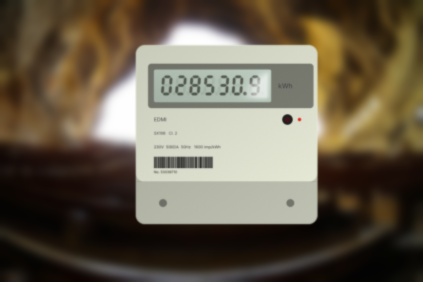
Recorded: 28530.9 (kWh)
